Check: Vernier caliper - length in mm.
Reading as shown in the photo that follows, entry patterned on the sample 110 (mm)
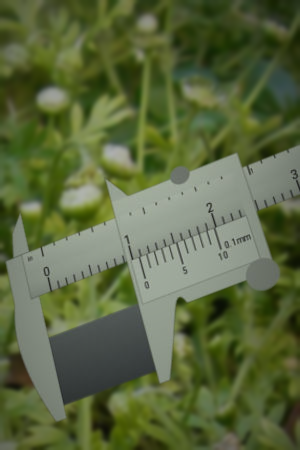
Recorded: 10.8 (mm)
